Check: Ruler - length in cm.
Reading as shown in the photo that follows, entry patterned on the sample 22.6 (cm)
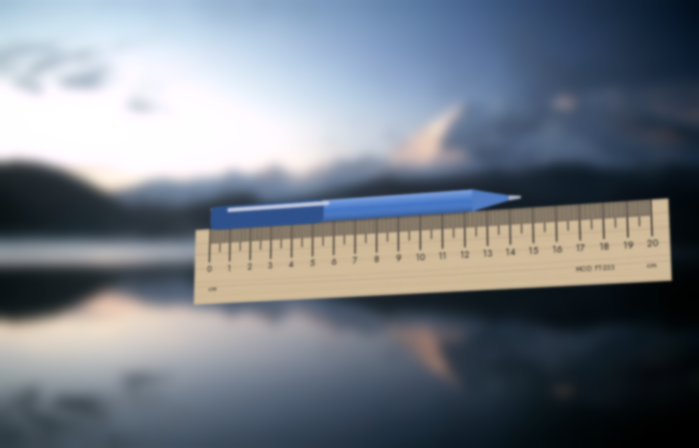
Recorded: 14.5 (cm)
